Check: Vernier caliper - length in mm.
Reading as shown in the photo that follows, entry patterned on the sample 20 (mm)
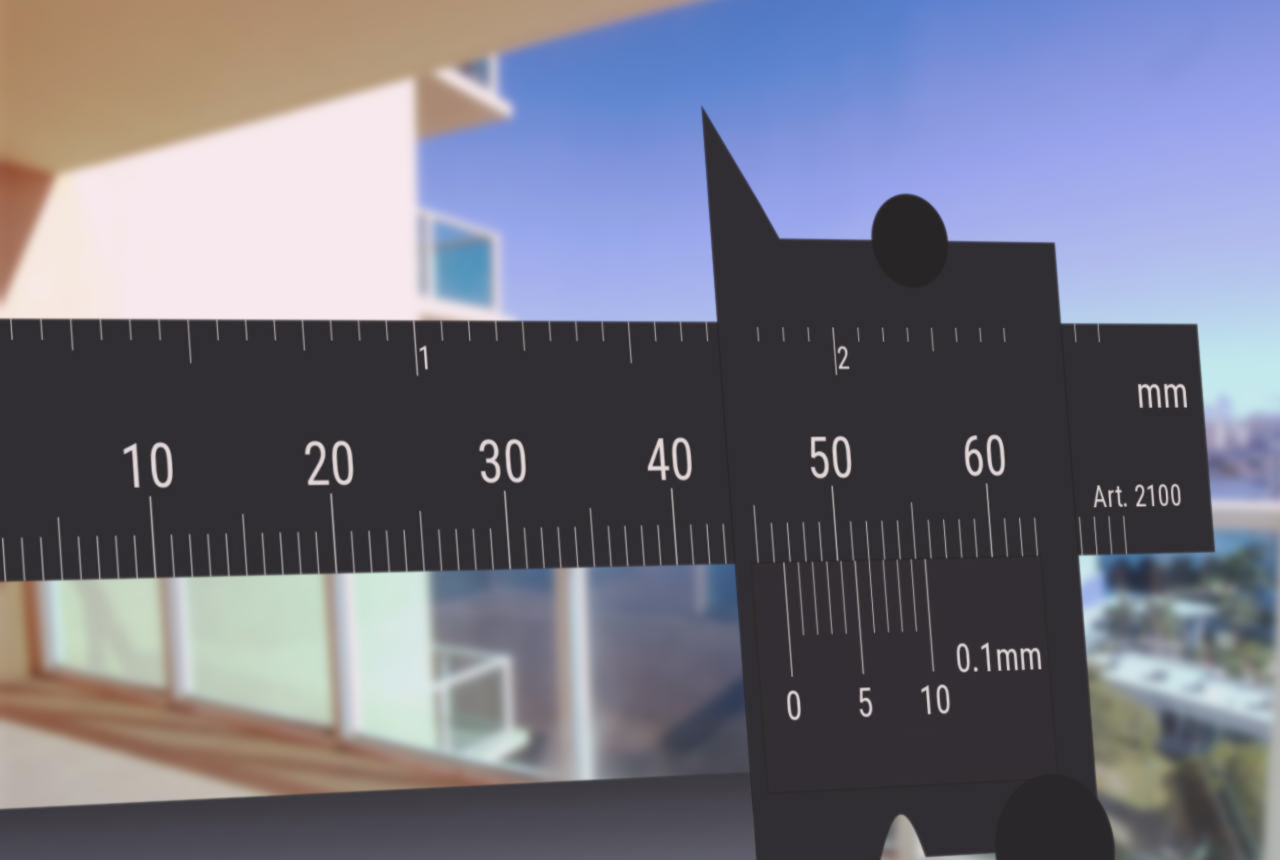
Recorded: 46.6 (mm)
